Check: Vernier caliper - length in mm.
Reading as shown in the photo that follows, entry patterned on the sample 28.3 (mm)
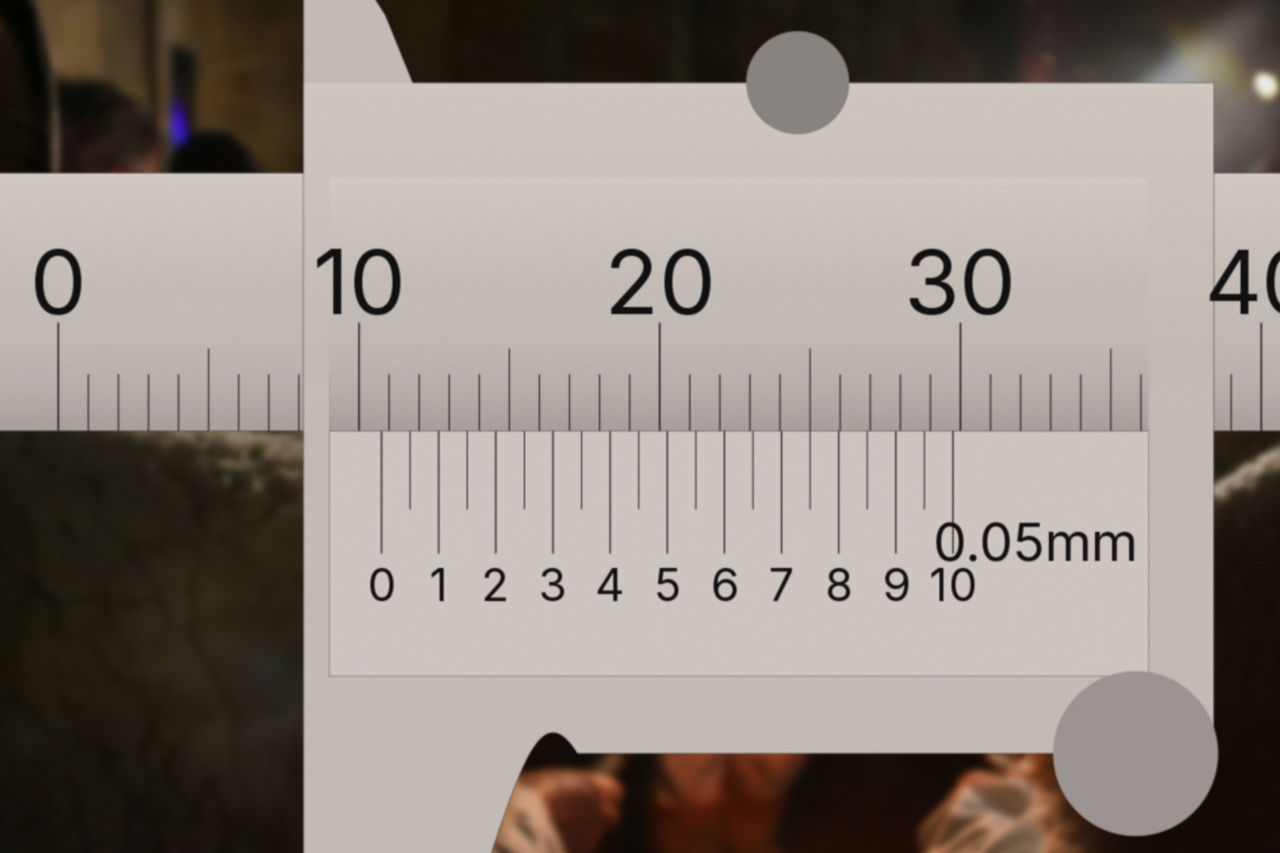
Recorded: 10.75 (mm)
